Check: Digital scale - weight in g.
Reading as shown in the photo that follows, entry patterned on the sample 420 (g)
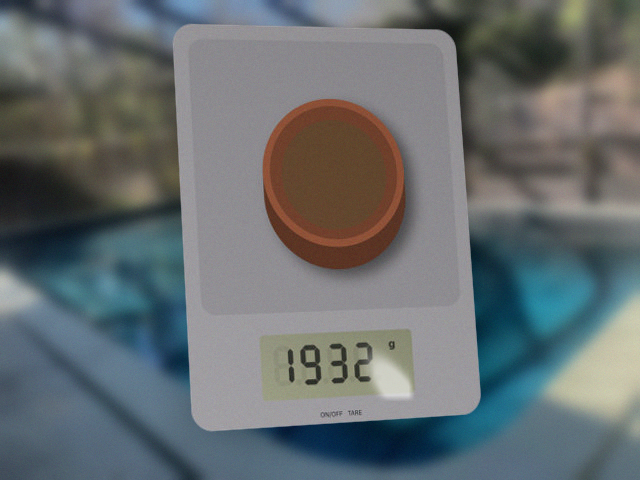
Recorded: 1932 (g)
